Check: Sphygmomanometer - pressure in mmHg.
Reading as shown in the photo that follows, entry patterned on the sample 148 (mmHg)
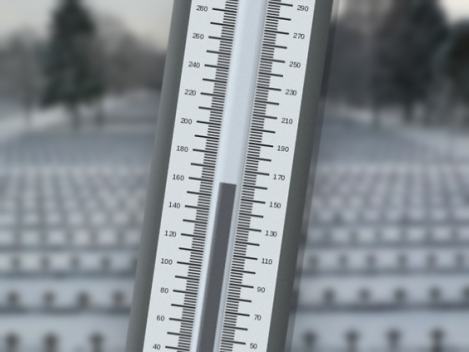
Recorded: 160 (mmHg)
